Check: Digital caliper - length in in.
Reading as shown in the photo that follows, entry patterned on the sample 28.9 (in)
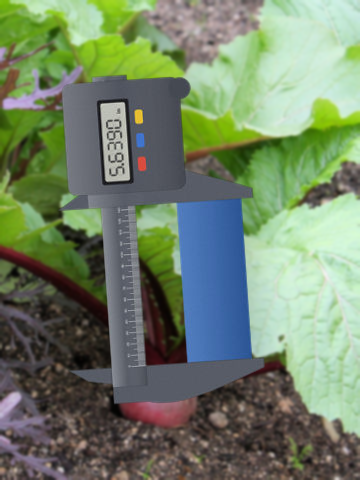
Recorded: 5.6390 (in)
